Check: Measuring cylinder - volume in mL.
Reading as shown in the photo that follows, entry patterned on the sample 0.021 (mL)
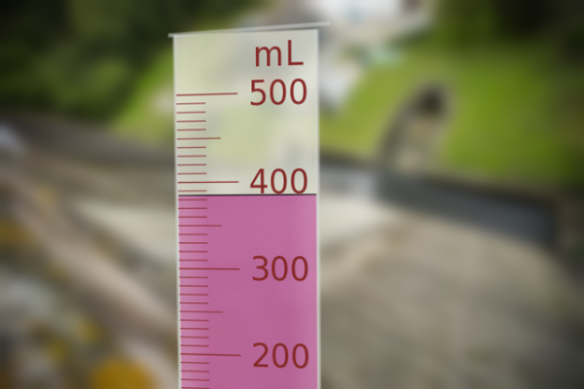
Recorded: 385 (mL)
